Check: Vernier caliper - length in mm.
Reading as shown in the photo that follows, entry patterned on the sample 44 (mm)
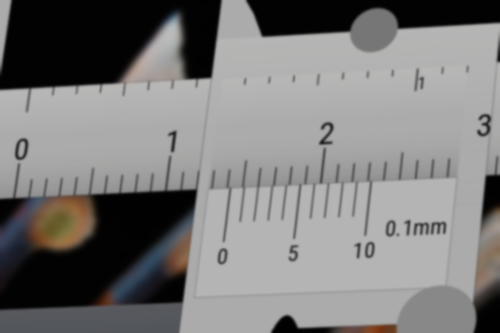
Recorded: 14.2 (mm)
